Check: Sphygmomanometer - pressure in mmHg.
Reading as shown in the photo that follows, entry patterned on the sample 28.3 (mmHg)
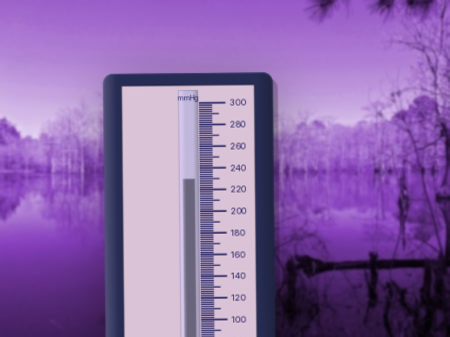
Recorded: 230 (mmHg)
